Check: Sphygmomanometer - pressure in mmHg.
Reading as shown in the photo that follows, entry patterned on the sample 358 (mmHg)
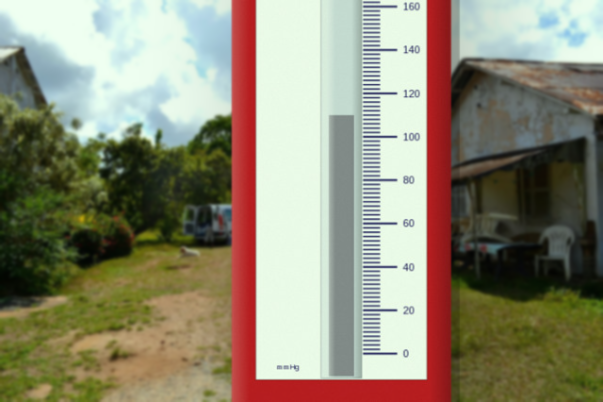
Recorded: 110 (mmHg)
